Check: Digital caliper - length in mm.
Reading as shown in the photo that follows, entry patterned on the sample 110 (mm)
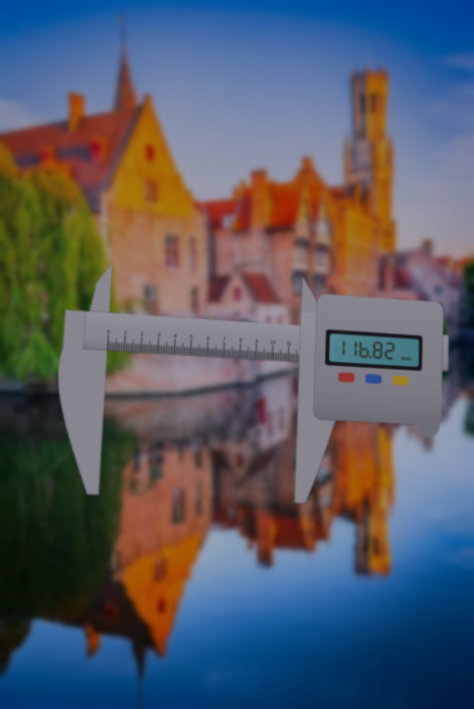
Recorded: 116.82 (mm)
